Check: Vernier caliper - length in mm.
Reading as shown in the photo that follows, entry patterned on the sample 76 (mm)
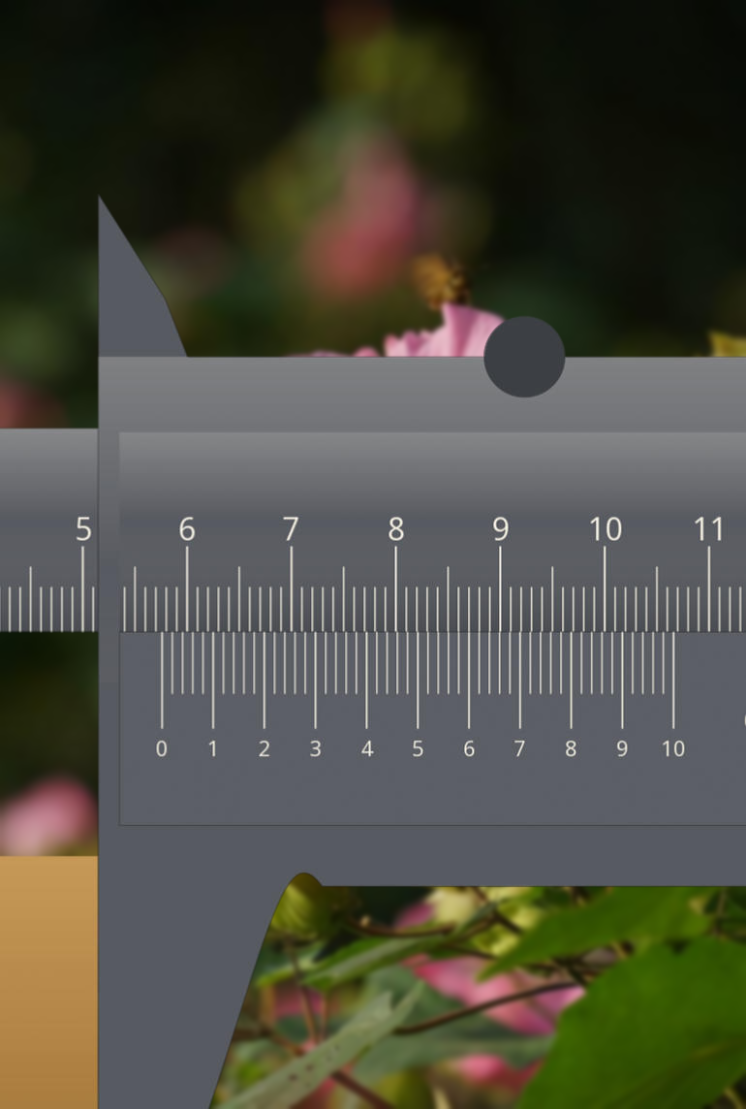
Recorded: 57.6 (mm)
